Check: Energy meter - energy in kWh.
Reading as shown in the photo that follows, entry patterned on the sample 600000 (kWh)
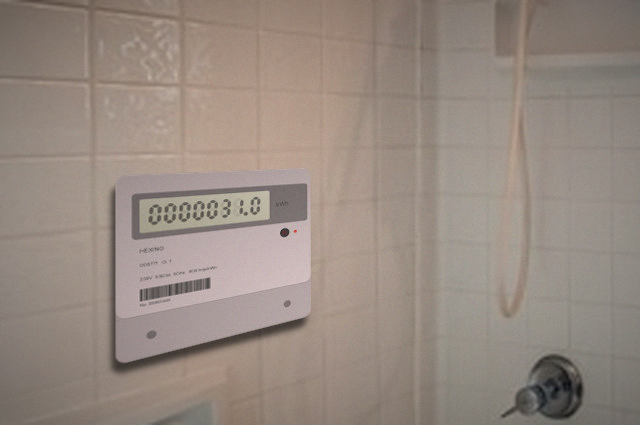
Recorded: 31.0 (kWh)
